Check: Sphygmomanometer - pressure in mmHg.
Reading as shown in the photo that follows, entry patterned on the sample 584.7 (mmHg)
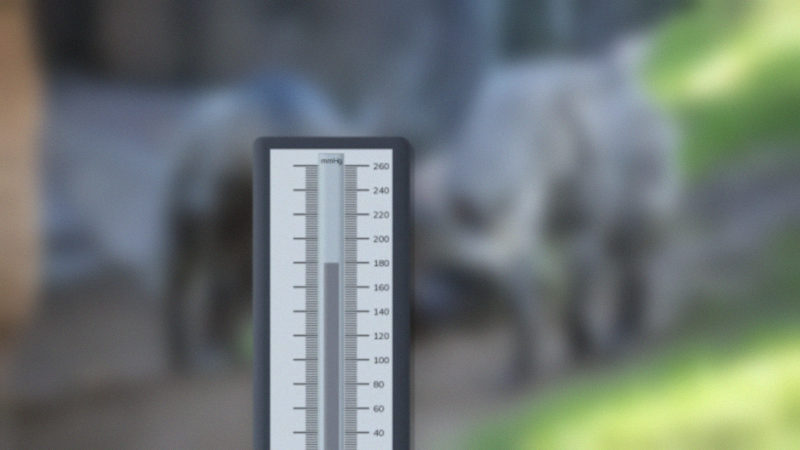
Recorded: 180 (mmHg)
